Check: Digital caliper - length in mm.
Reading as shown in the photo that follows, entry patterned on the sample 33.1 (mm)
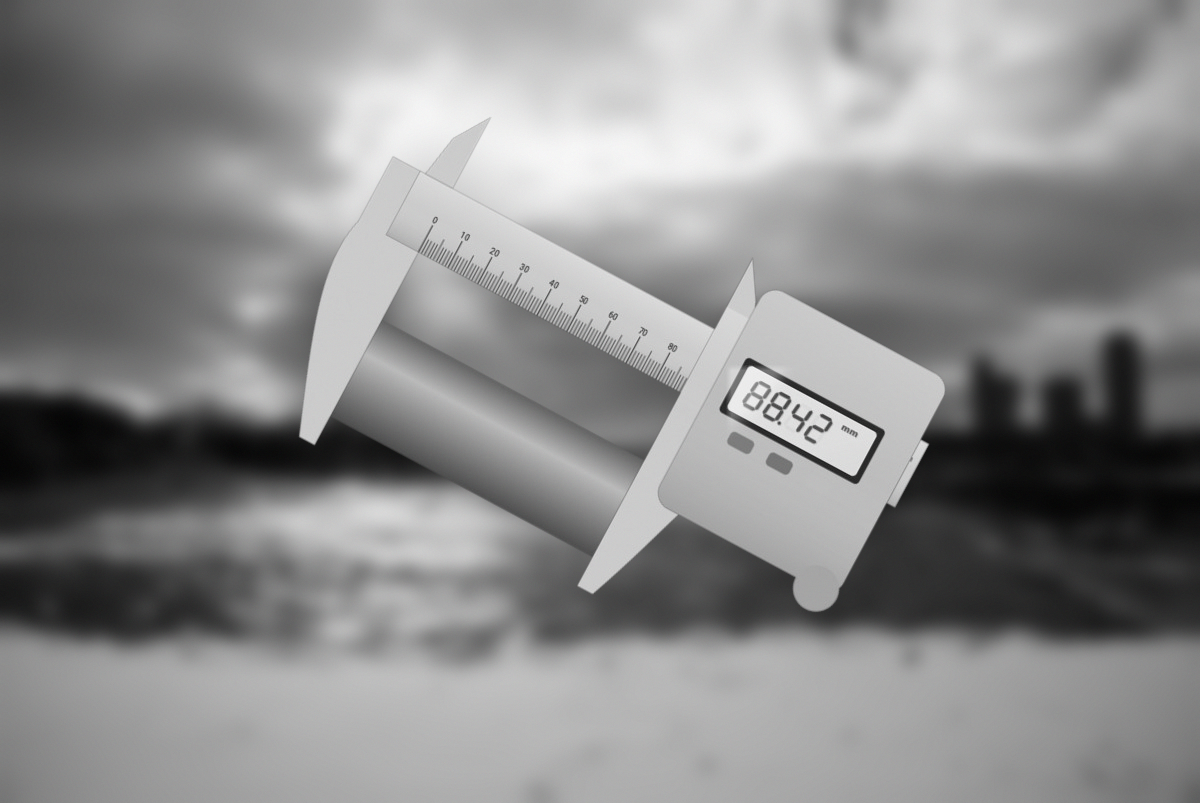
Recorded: 88.42 (mm)
